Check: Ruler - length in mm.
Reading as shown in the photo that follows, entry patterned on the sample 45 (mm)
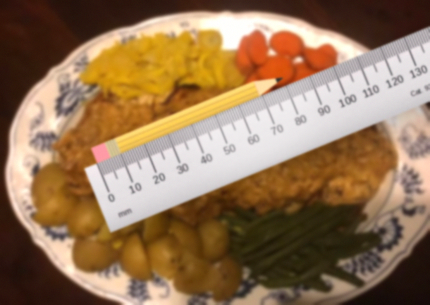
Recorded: 80 (mm)
